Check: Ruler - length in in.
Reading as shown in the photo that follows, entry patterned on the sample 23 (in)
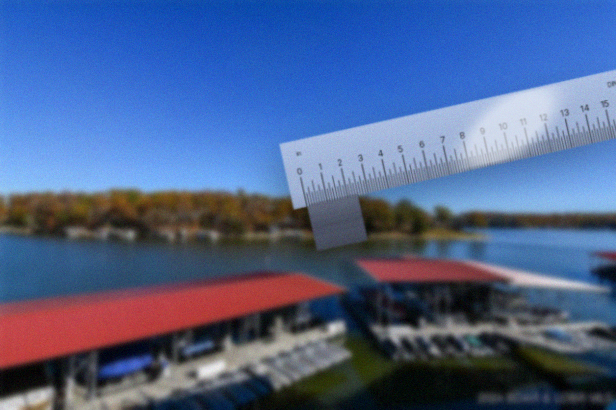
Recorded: 2.5 (in)
